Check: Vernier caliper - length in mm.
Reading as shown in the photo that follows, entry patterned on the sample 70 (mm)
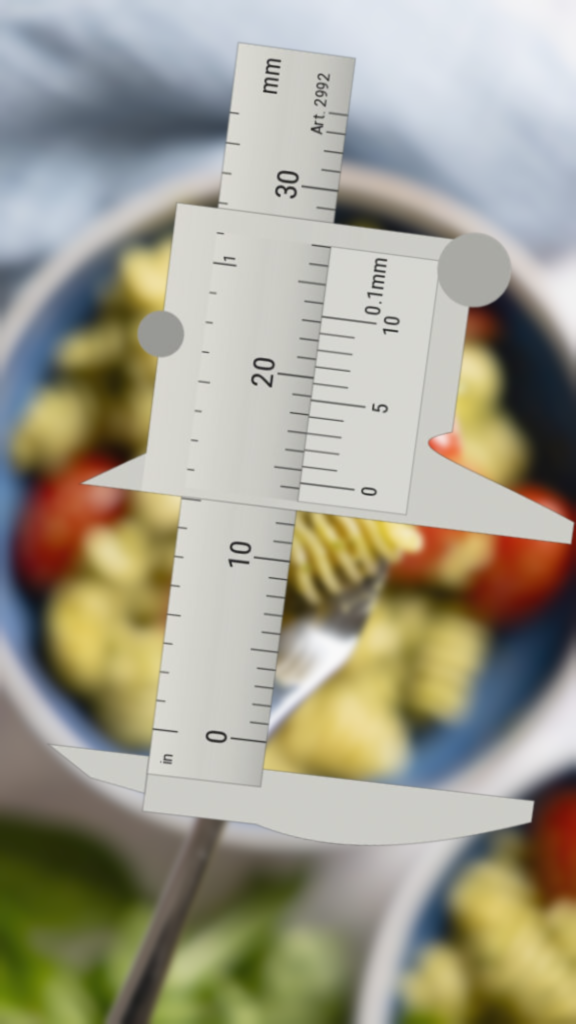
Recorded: 14.3 (mm)
